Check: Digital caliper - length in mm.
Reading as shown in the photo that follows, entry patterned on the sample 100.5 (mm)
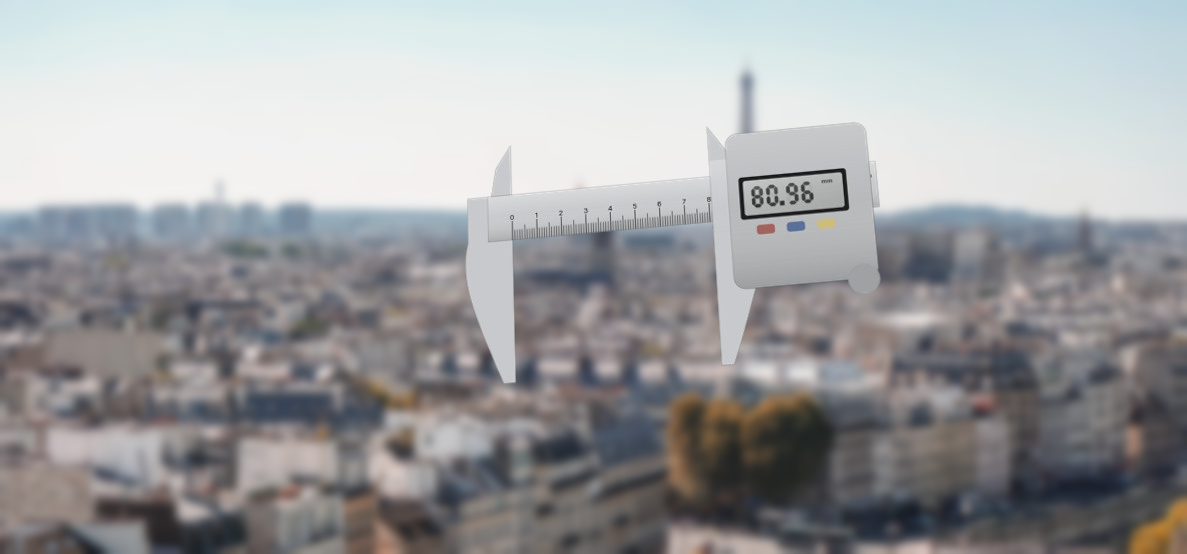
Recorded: 80.96 (mm)
